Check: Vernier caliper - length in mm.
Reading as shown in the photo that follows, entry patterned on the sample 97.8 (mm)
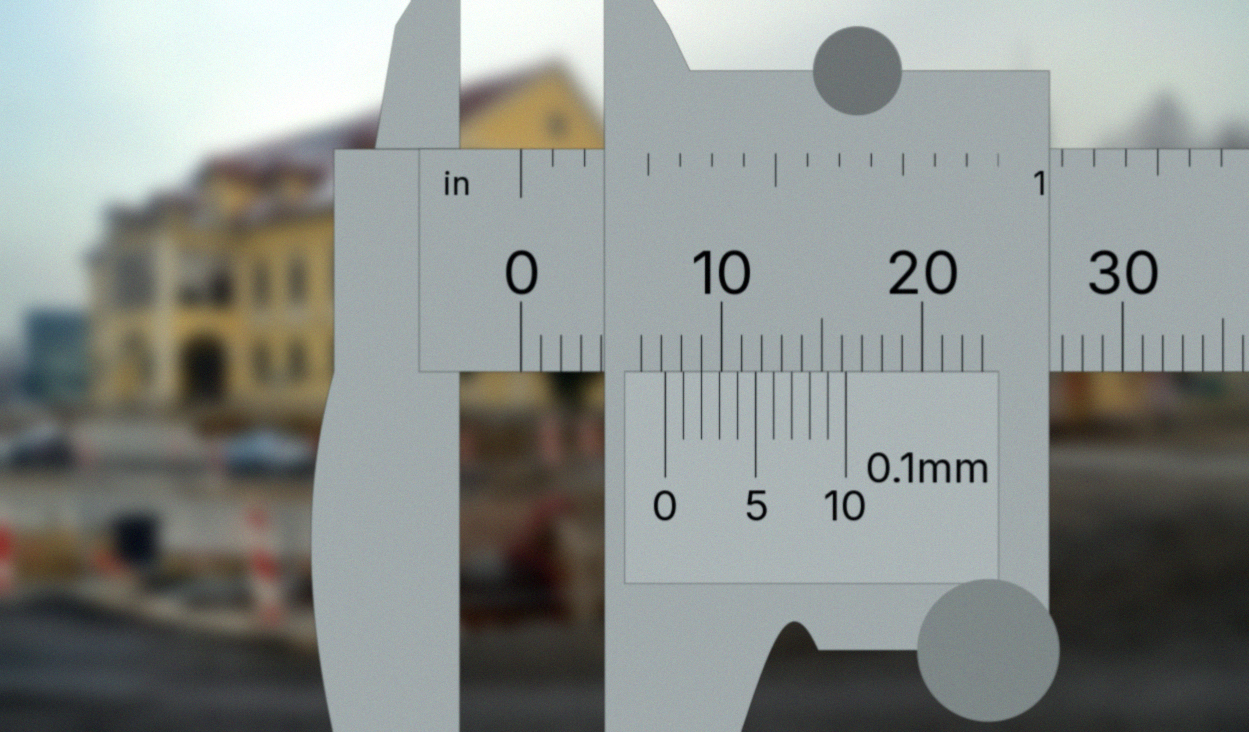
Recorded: 7.2 (mm)
